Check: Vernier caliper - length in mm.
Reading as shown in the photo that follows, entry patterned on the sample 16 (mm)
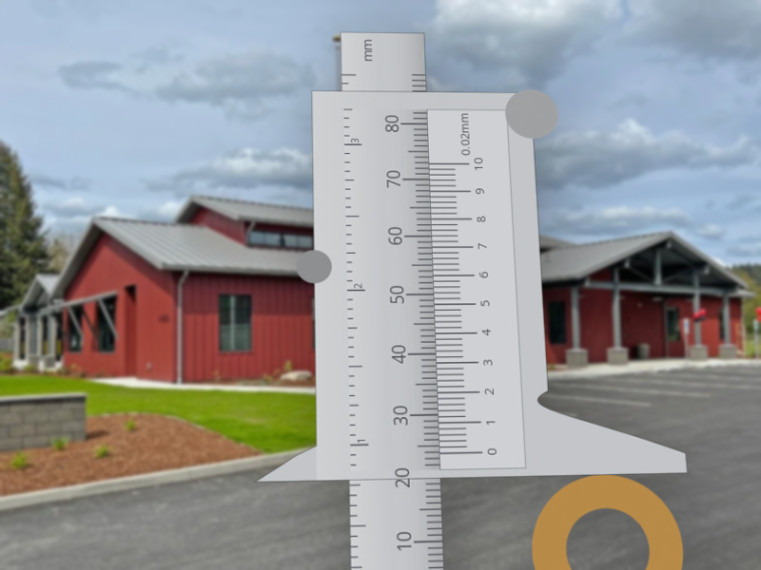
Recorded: 23.8 (mm)
